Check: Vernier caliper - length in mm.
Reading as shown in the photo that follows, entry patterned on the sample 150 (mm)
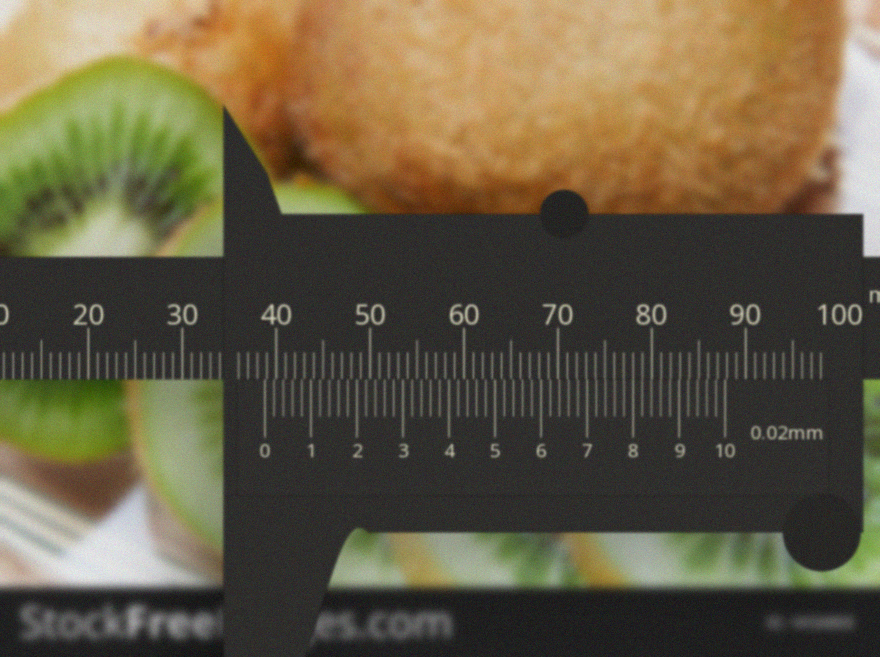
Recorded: 38.8 (mm)
